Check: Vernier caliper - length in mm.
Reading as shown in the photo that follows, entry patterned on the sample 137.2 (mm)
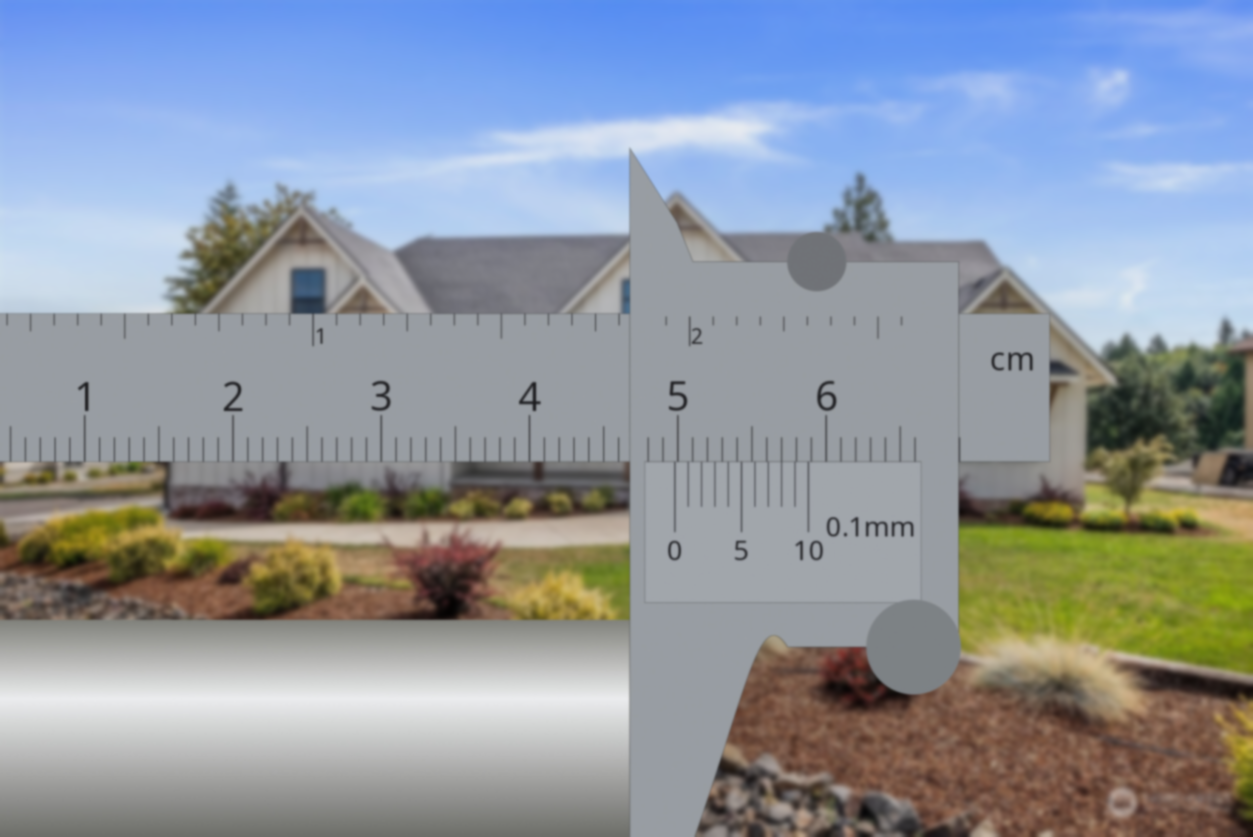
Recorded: 49.8 (mm)
